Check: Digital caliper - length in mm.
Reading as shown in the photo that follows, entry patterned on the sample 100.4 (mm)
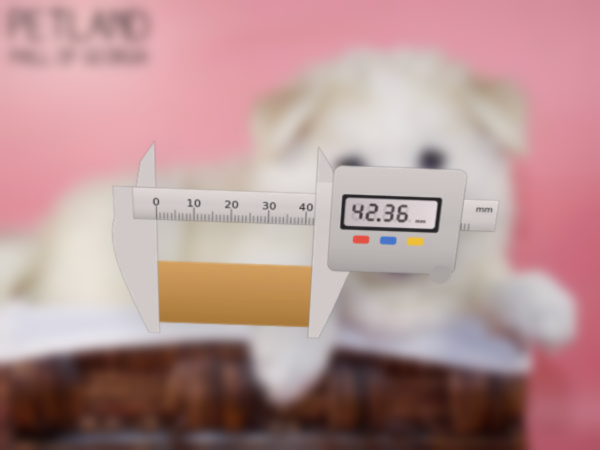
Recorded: 42.36 (mm)
